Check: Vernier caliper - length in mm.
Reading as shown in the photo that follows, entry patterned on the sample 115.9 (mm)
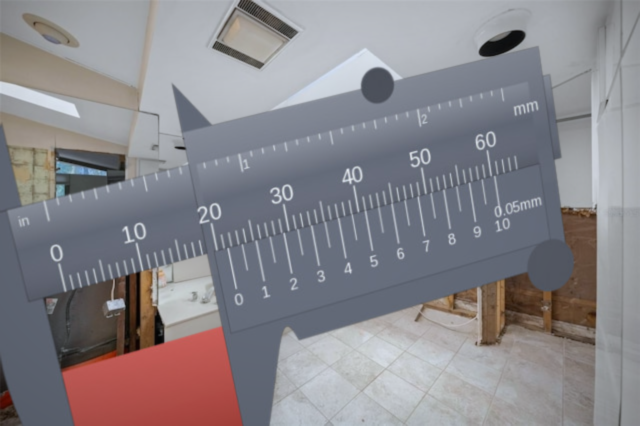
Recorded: 21.5 (mm)
